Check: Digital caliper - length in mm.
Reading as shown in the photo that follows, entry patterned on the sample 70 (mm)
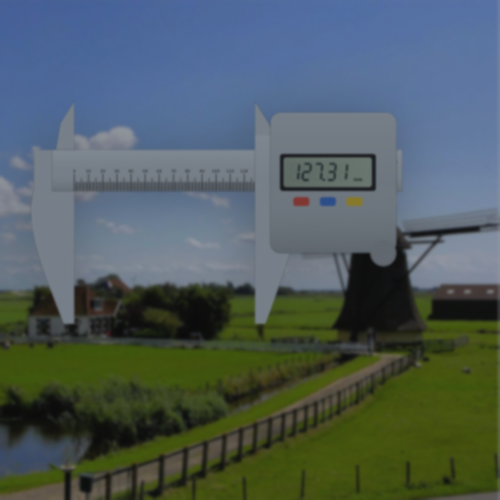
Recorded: 127.31 (mm)
